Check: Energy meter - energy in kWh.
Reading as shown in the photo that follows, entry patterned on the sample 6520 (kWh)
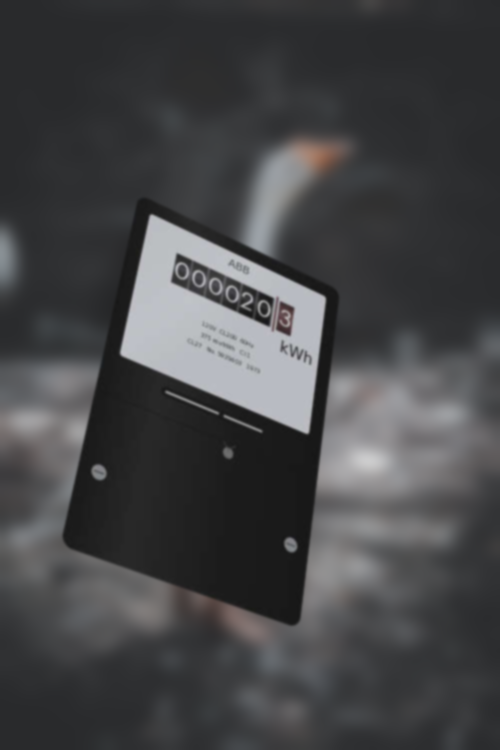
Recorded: 20.3 (kWh)
